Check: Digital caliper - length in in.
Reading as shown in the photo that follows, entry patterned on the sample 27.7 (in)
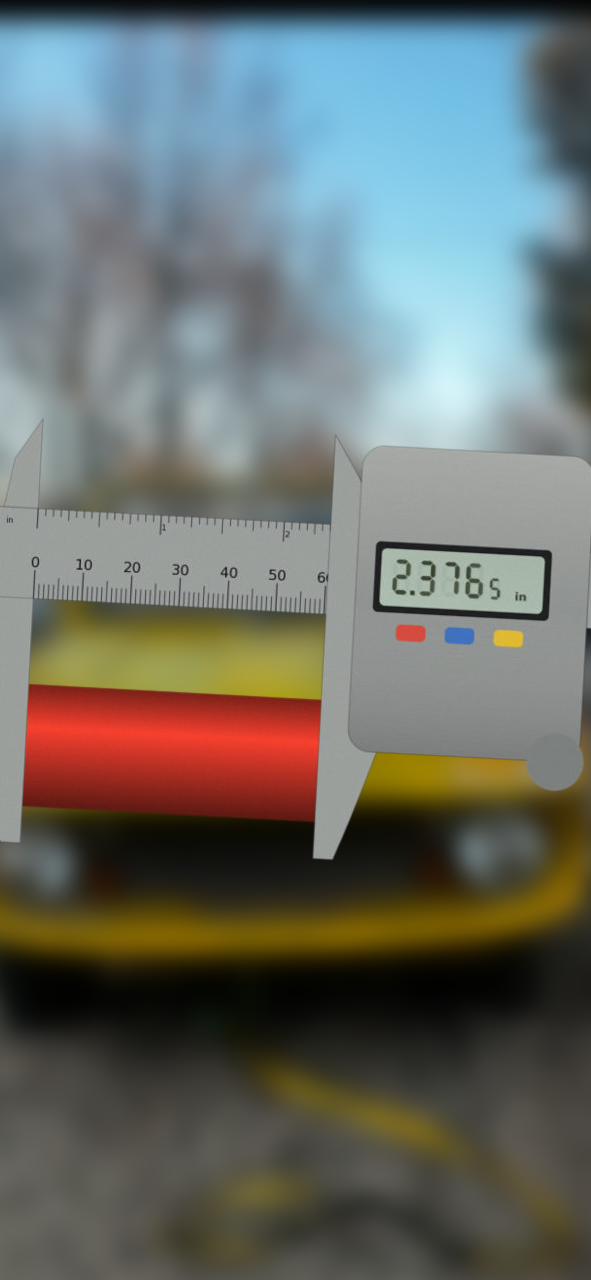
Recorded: 2.3765 (in)
